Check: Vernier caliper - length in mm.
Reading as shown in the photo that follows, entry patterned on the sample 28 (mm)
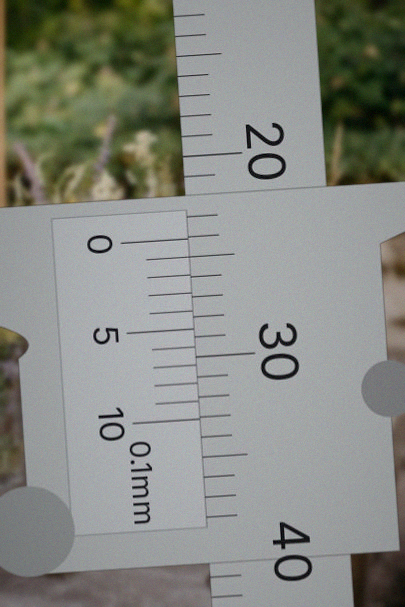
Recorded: 24.1 (mm)
